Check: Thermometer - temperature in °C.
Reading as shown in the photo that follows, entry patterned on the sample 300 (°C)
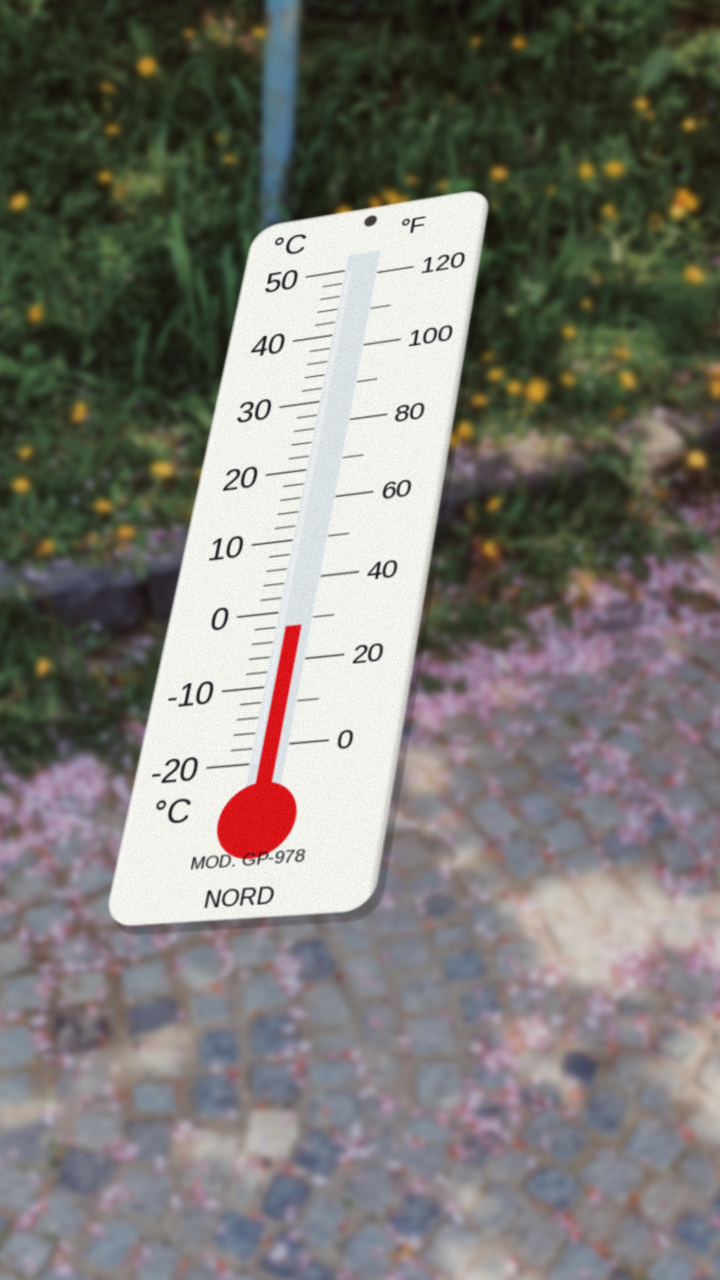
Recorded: -2 (°C)
